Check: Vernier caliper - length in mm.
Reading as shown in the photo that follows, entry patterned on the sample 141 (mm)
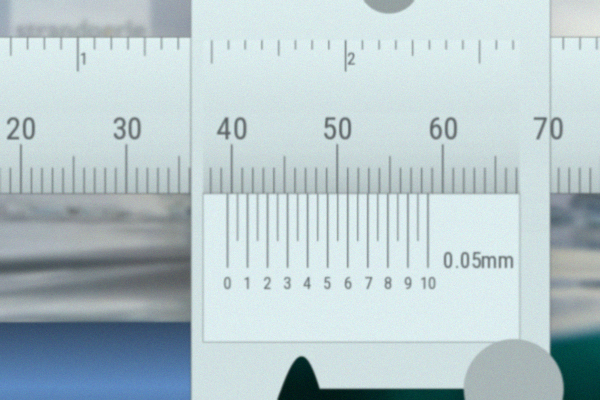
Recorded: 39.6 (mm)
